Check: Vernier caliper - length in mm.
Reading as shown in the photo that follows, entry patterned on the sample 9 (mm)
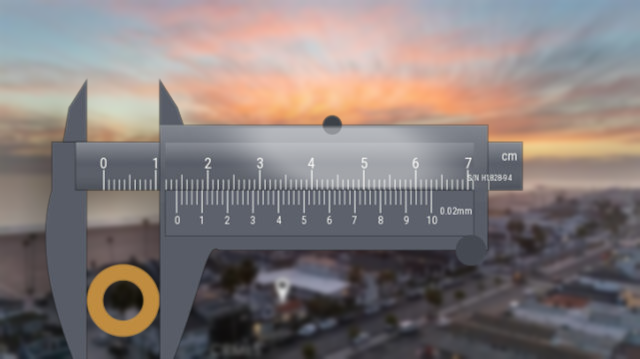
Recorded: 14.0 (mm)
